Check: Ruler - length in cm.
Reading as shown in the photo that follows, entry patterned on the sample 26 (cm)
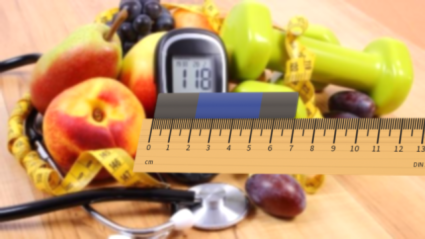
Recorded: 7 (cm)
